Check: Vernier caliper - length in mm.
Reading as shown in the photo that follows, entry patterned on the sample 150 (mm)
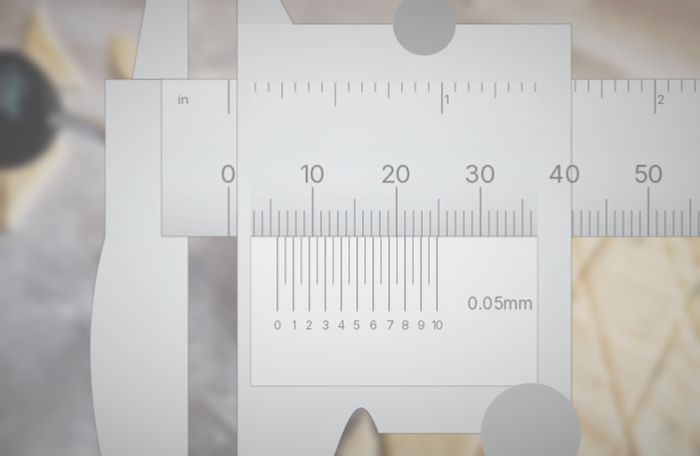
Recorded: 5.8 (mm)
